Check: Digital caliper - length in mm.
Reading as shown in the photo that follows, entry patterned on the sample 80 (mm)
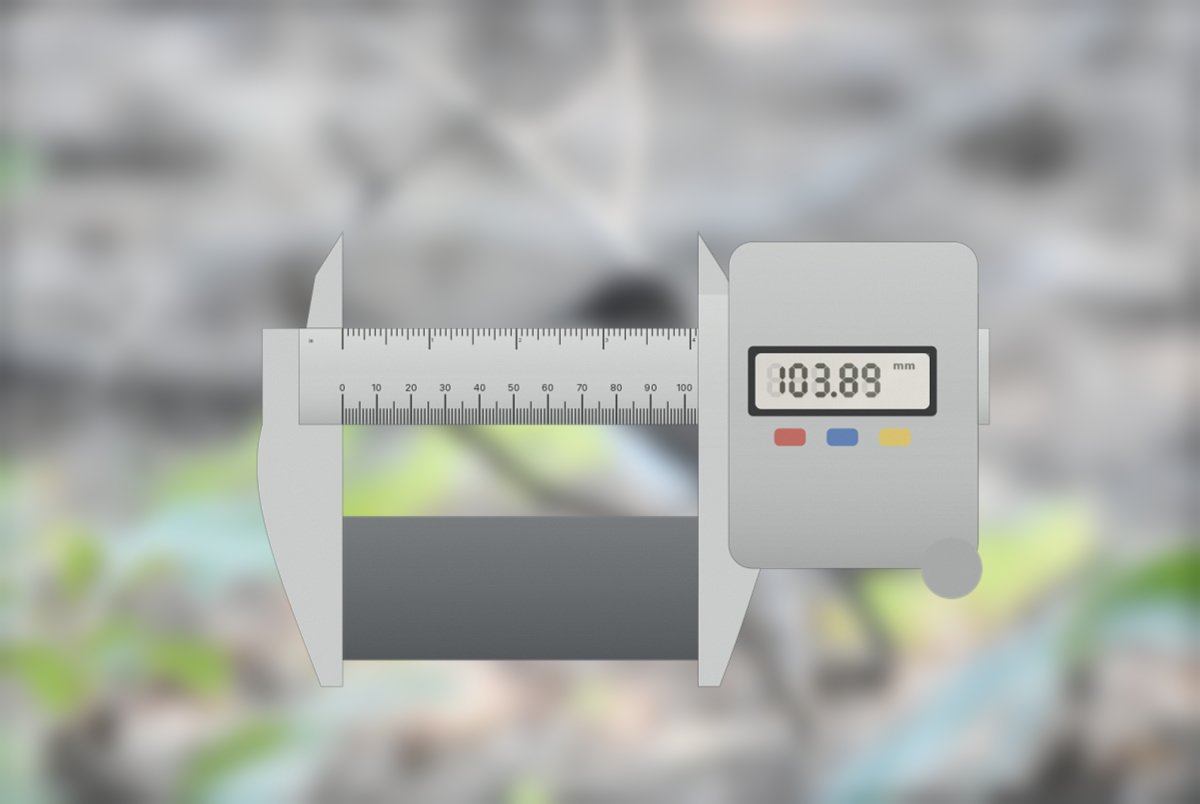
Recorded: 103.89 (mm)
